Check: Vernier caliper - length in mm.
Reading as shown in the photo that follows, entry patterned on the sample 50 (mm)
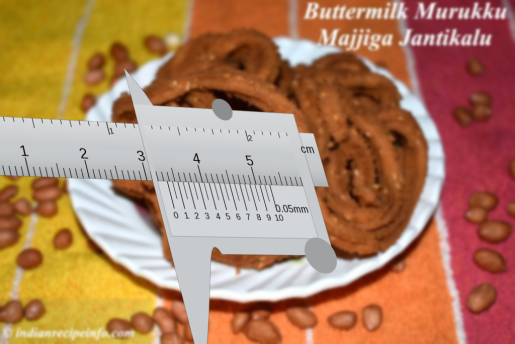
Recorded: 33.6 (mm)
